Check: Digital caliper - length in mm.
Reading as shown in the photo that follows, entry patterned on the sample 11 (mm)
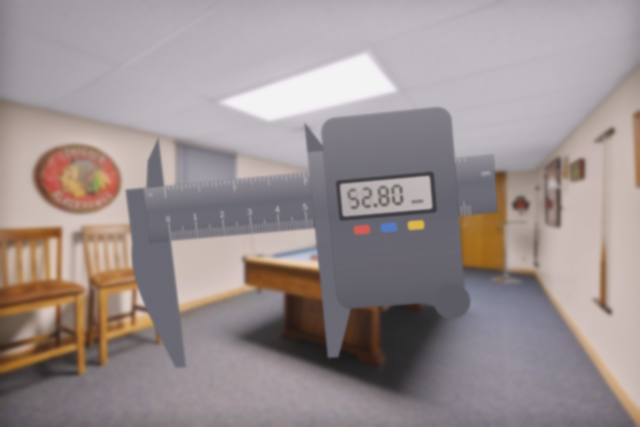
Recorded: 52.80 (mm)
